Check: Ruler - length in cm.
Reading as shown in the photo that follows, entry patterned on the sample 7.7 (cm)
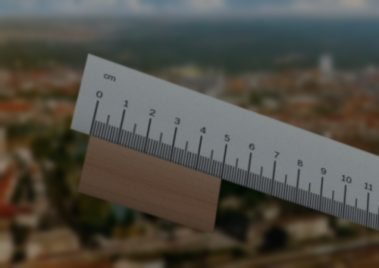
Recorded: 5 (cm)
